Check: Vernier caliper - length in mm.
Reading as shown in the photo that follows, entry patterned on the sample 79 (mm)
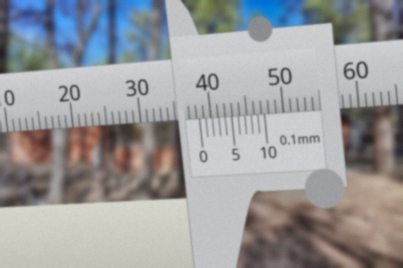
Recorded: 38.4 (mm)
